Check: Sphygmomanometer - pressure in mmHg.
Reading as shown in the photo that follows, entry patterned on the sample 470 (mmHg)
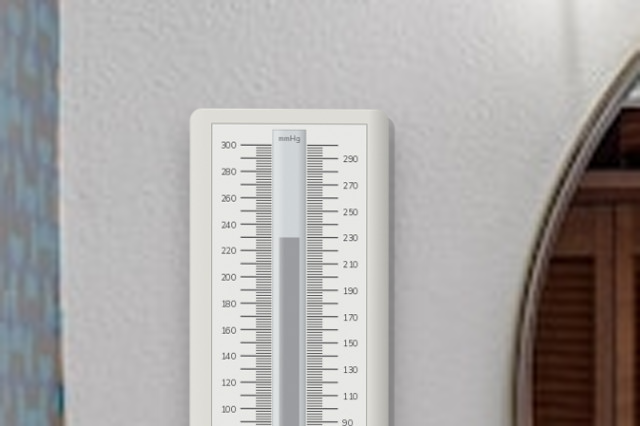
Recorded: 230 (mmHg)
